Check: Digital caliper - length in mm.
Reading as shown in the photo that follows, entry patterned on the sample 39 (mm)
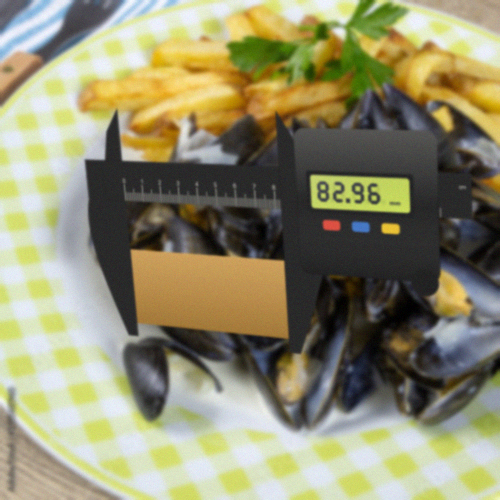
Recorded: 82.96 (mm)
